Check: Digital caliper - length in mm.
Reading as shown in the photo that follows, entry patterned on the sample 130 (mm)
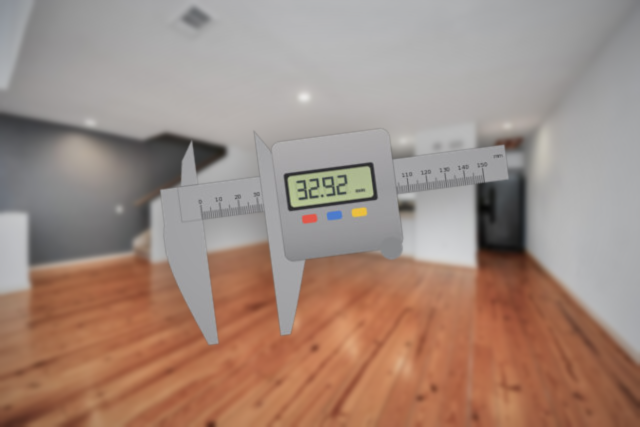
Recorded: 32.92 (mm)
